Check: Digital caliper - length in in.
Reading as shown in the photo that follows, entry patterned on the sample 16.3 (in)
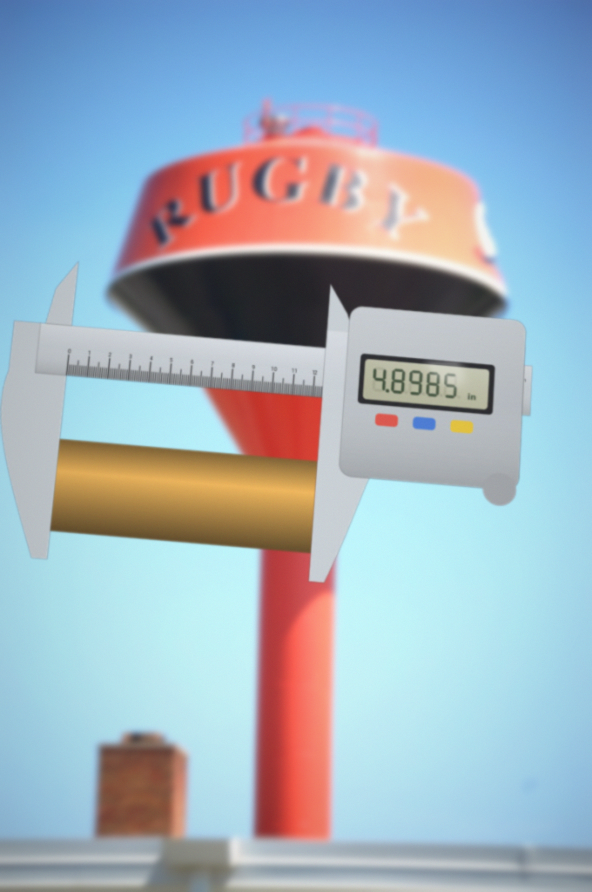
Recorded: 4.8985 (in)
